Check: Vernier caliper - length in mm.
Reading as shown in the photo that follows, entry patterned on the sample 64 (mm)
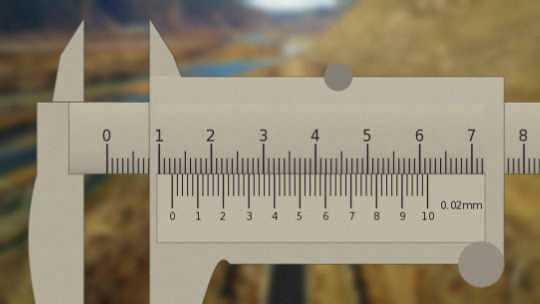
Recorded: 12.5 (mm)
